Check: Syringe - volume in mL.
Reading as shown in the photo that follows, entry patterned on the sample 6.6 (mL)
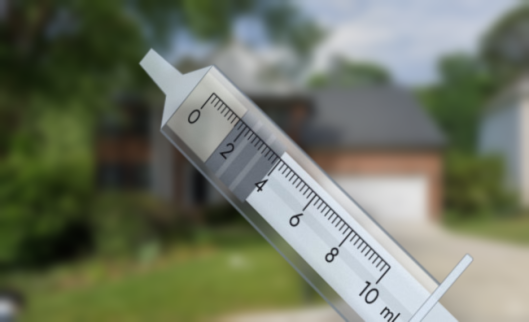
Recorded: 1.6 (mL)
